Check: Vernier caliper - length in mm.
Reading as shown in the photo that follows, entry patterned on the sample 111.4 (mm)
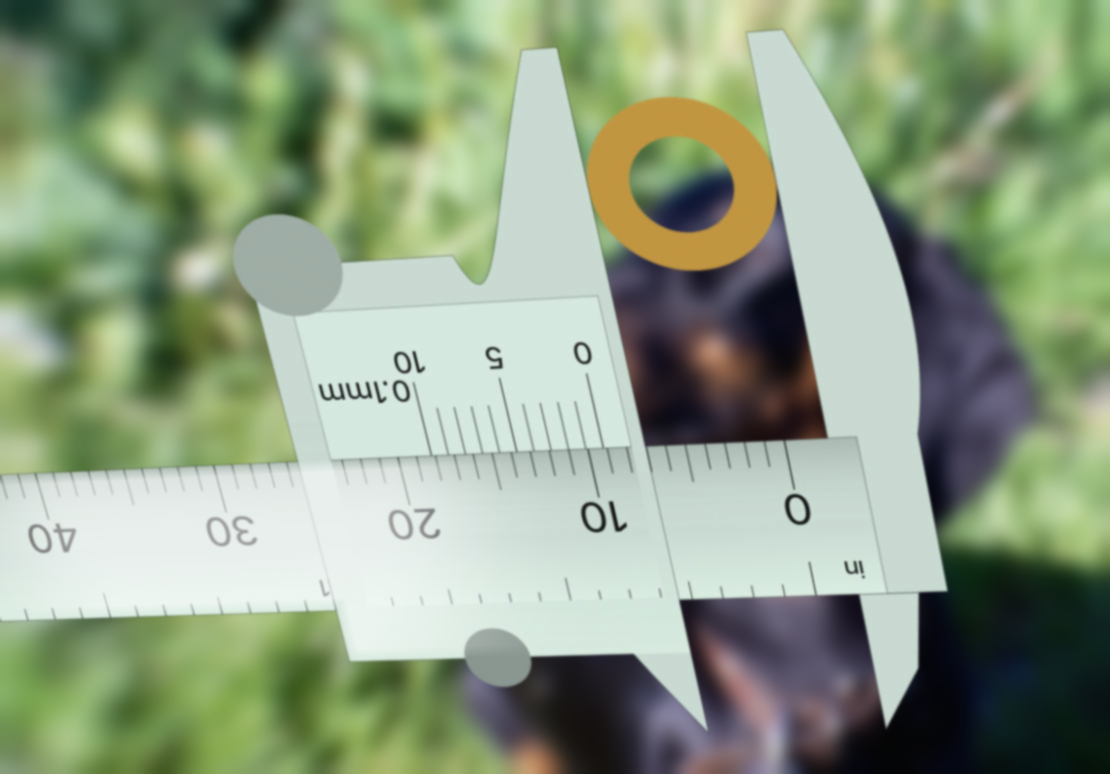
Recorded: 9.2 (mm)
